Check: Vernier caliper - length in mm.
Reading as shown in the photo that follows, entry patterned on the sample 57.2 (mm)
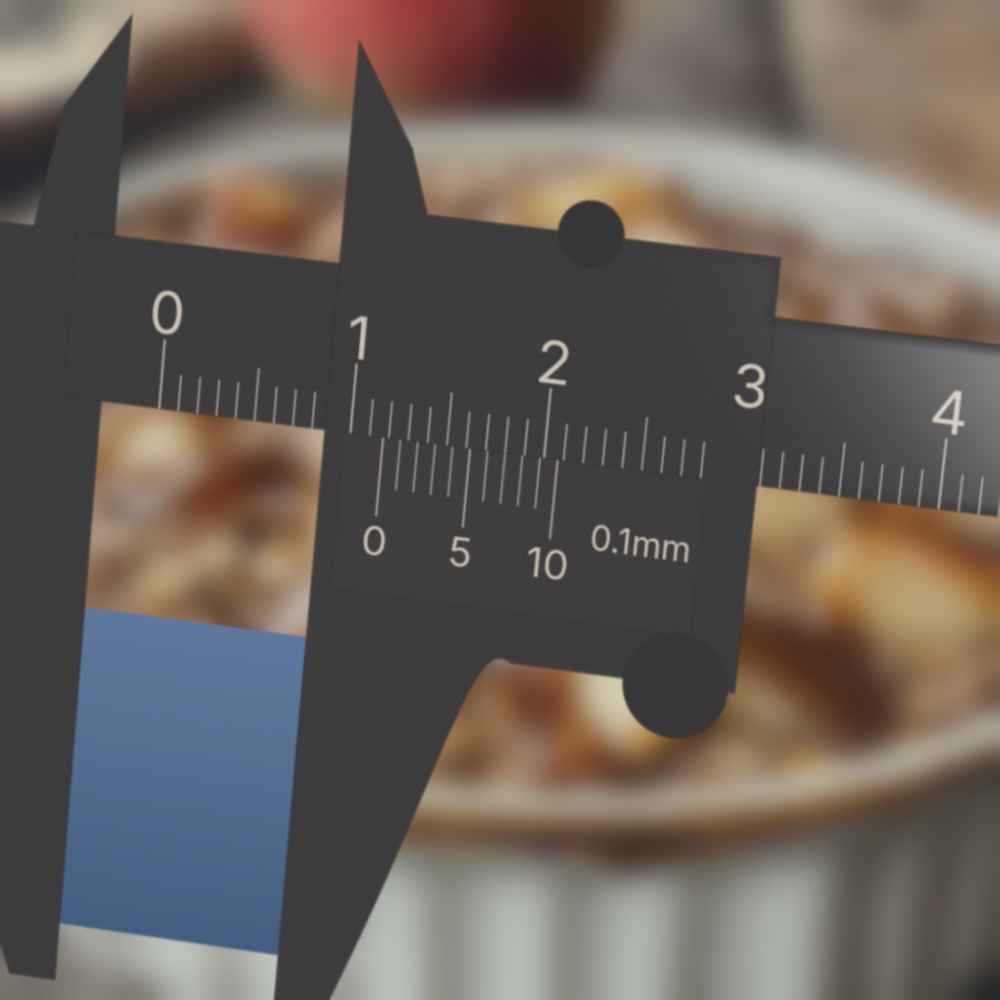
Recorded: 11.7 (mm)
